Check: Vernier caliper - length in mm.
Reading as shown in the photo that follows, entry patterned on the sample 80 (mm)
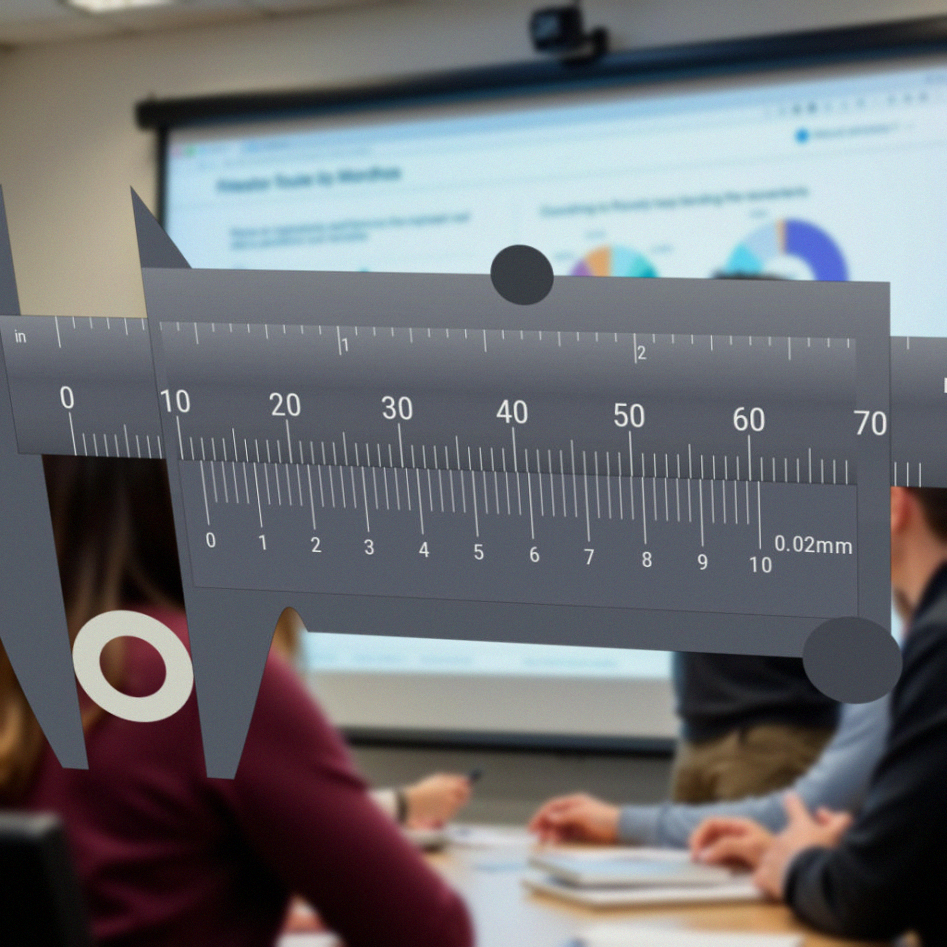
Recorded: 11.7 (mm)
